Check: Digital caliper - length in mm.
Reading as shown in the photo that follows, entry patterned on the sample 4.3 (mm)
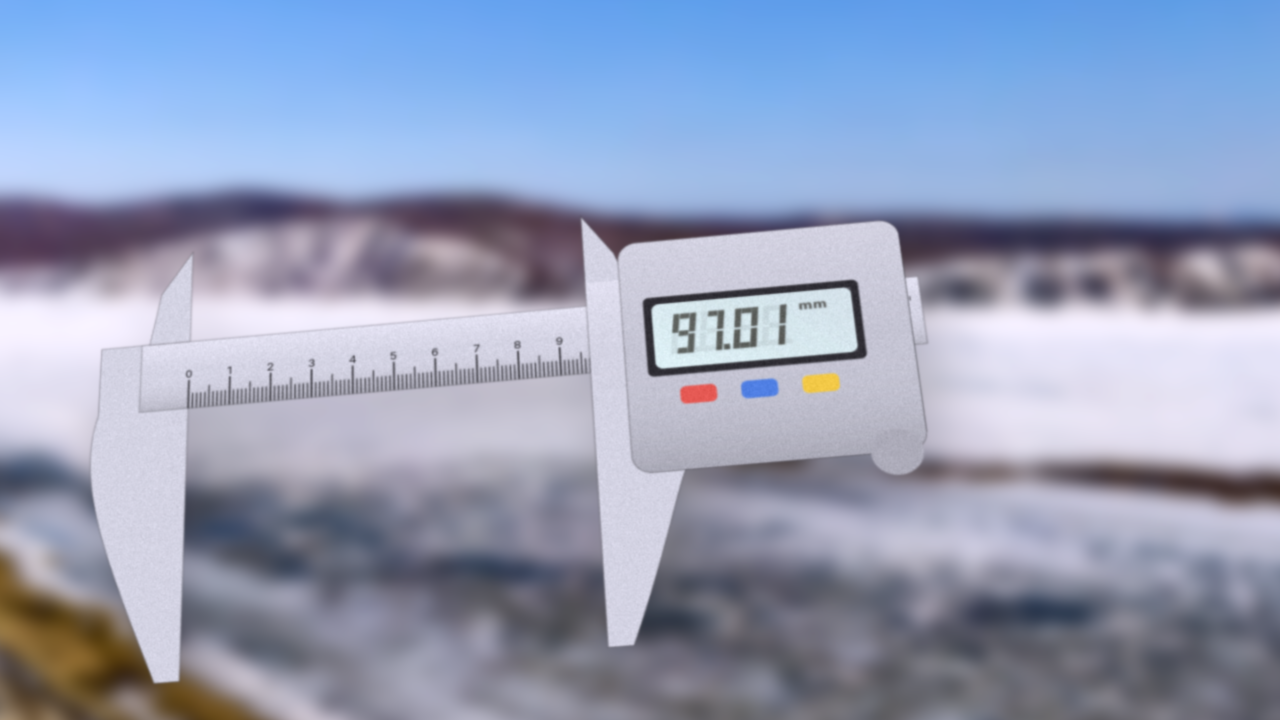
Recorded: 97.01 (mm)
